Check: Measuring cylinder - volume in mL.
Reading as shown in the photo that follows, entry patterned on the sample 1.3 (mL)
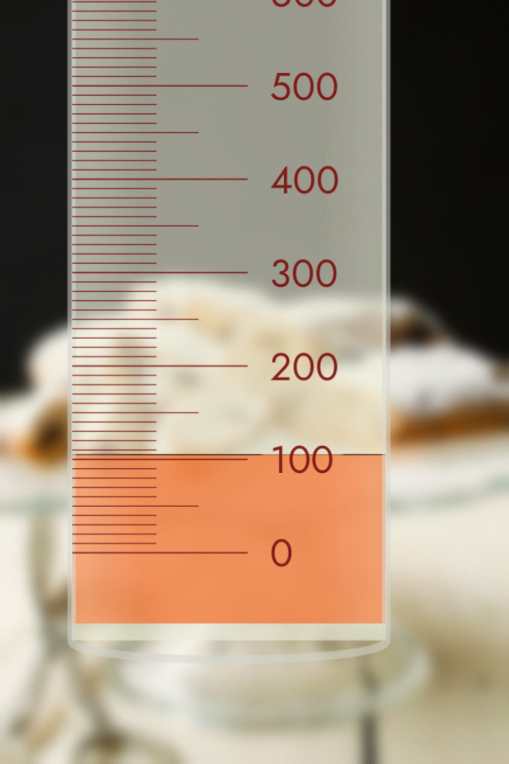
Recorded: 105 (mL)
